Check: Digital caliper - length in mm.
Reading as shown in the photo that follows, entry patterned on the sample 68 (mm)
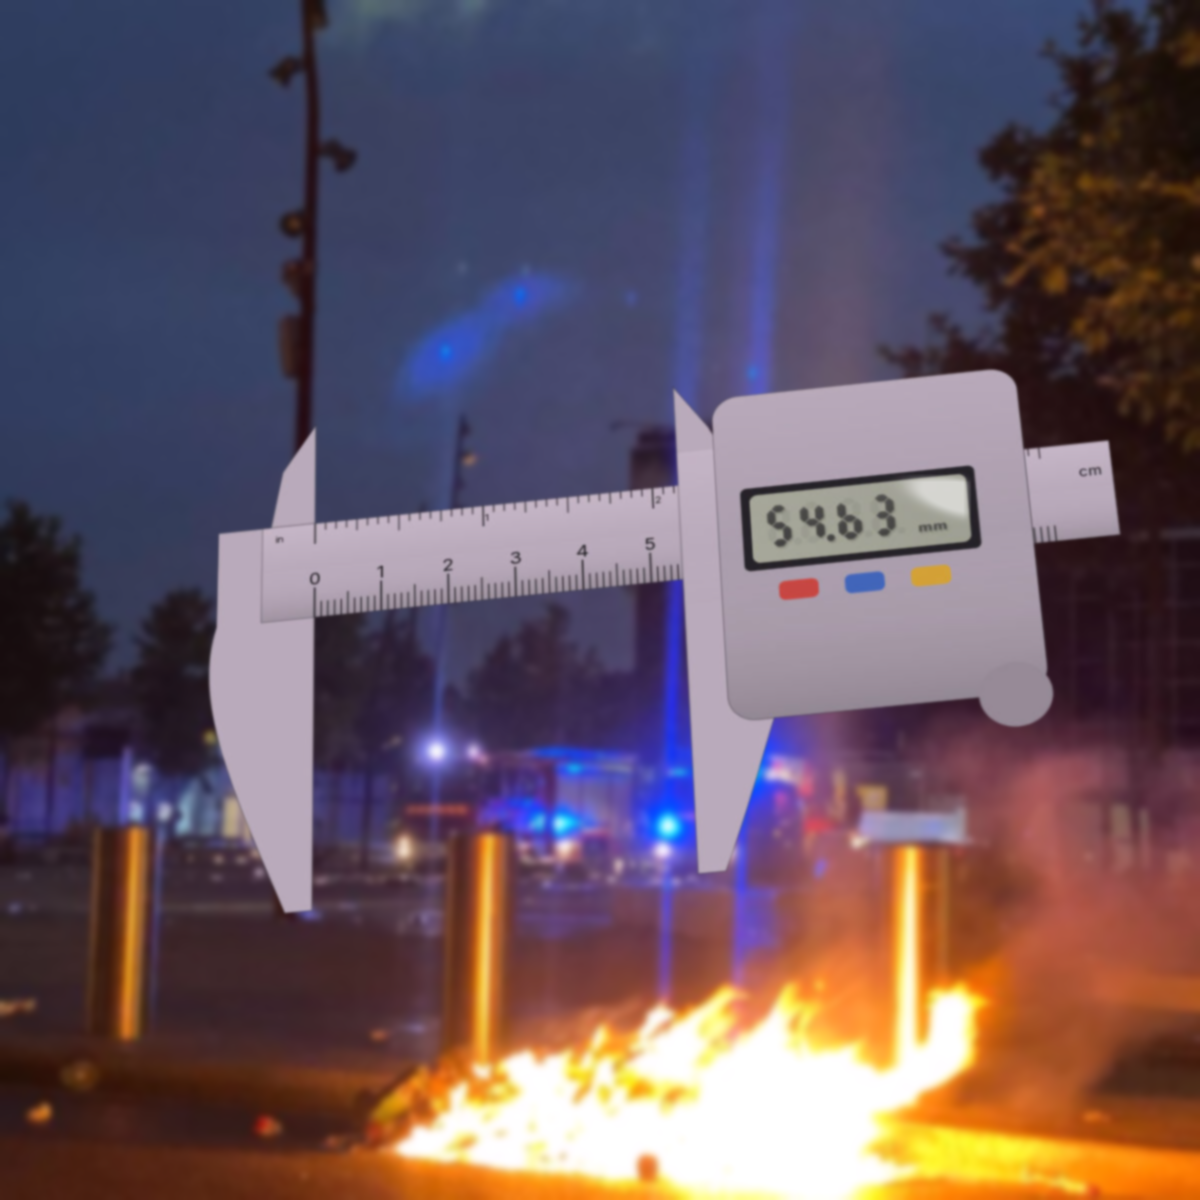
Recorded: 54.63 (mm)
